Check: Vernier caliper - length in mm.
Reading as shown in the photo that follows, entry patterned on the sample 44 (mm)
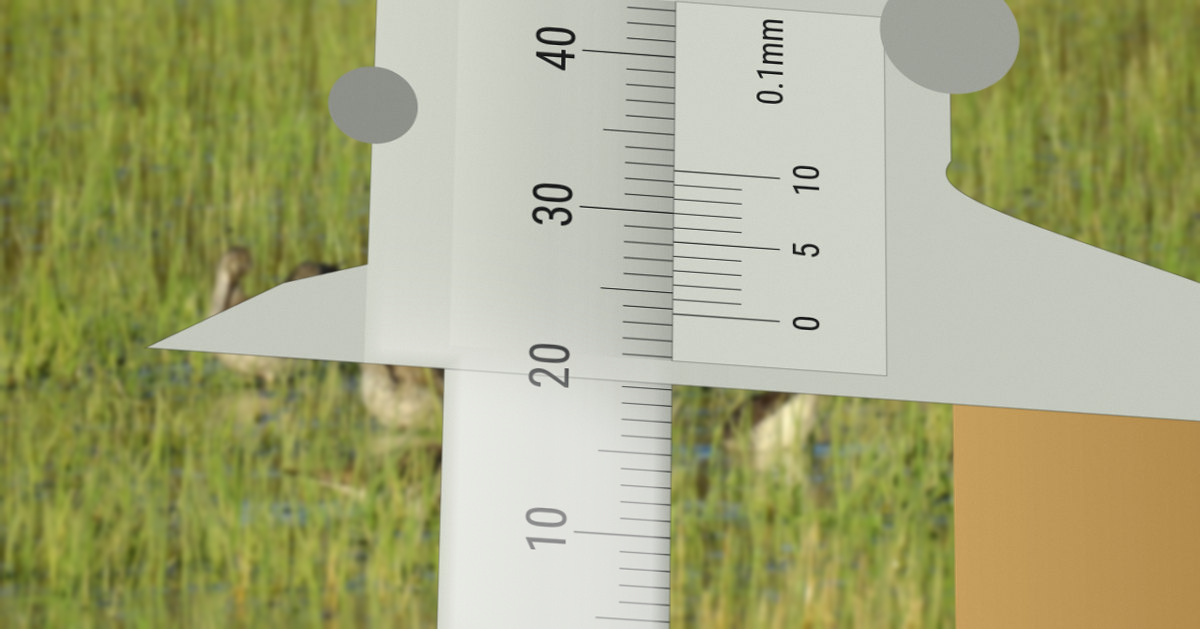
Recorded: 23.7 (mm)
